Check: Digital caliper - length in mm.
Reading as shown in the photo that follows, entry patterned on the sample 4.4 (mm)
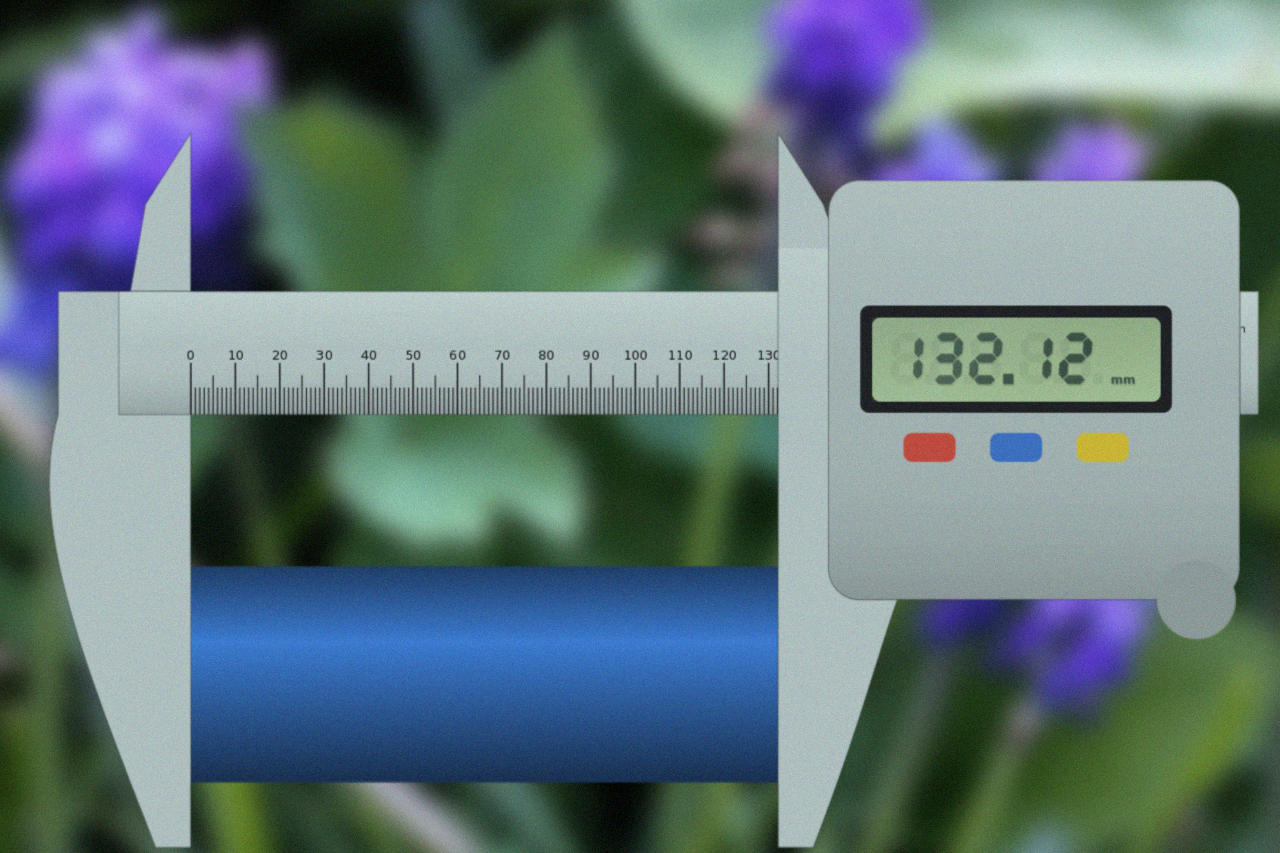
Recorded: 132.12 (mm)
